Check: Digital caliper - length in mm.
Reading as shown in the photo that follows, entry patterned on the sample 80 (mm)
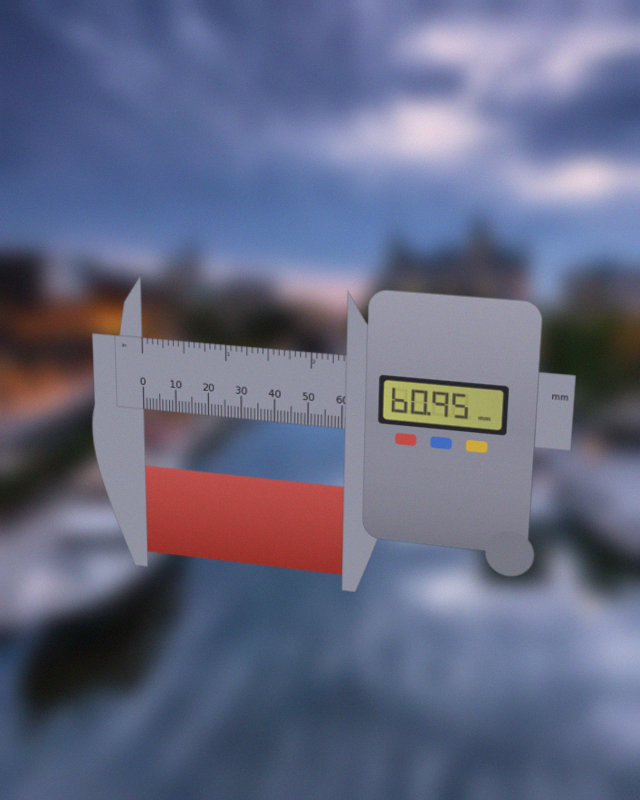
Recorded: 60.95 (mm)
